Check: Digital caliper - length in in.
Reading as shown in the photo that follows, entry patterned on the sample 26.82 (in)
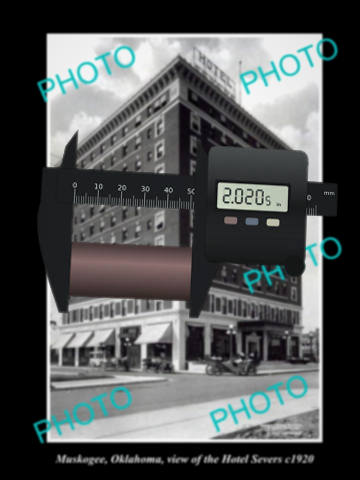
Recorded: 2.0205 (in)
